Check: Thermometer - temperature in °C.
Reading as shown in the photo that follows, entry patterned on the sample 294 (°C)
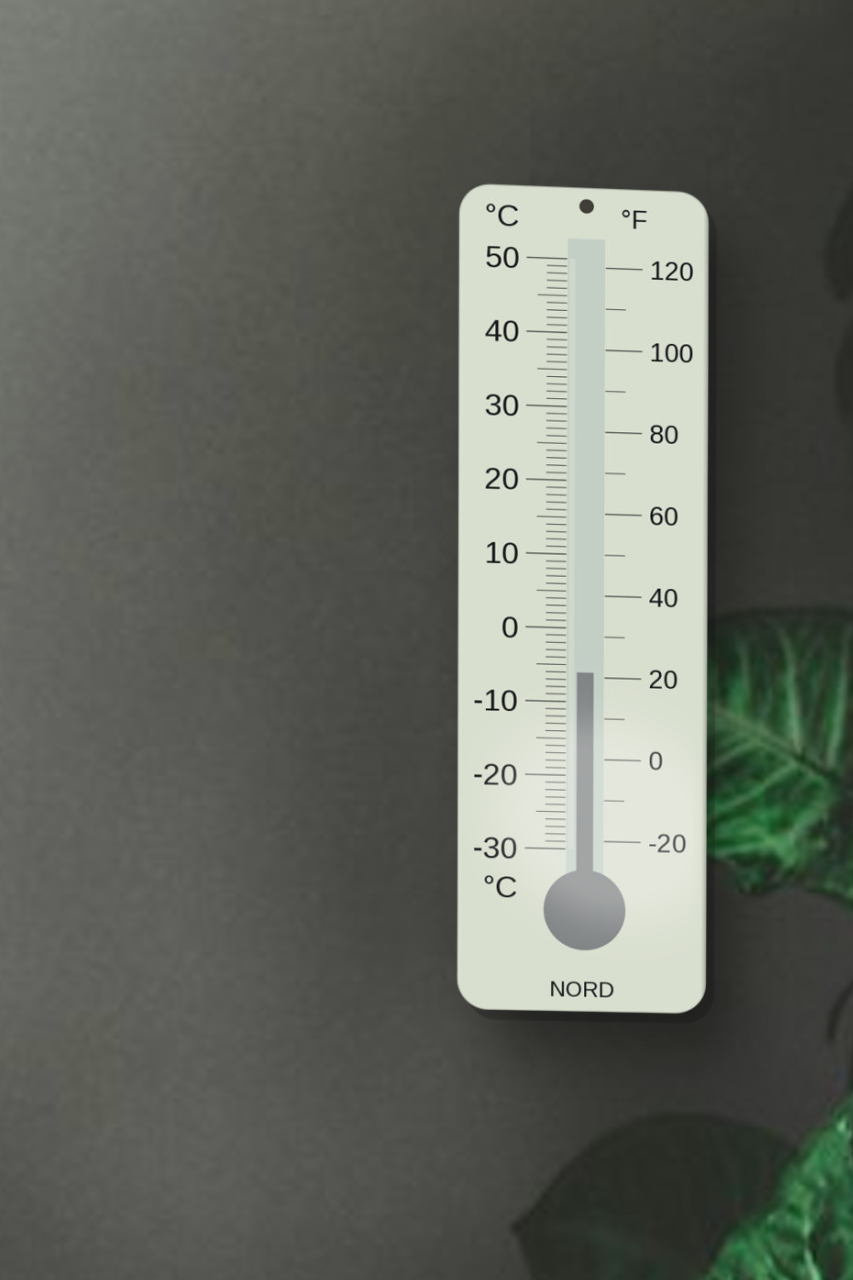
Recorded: -6 (°C)
